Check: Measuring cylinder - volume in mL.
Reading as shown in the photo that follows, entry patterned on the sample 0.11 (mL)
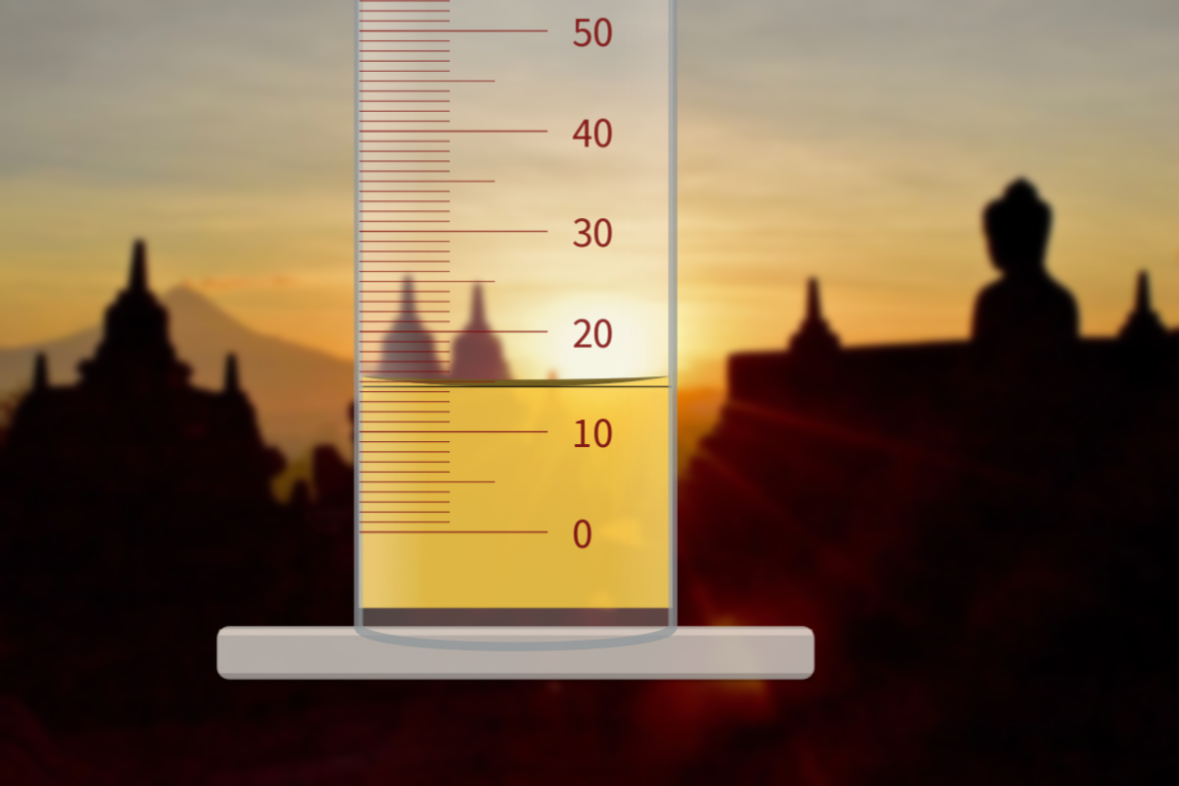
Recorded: 14.5 (mL)
